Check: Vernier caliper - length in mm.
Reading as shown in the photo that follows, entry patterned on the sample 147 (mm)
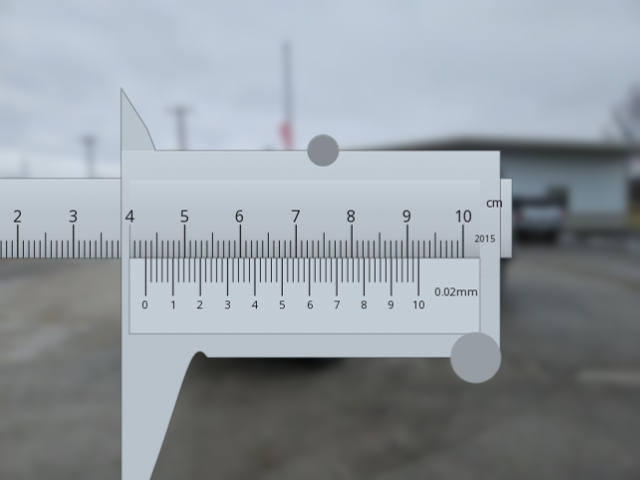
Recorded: 43.0 (mm)
